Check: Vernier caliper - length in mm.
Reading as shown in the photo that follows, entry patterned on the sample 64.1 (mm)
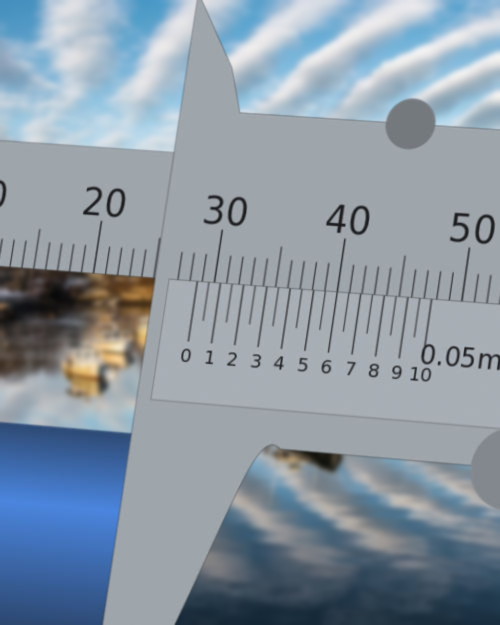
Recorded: 28.6 (mm)
